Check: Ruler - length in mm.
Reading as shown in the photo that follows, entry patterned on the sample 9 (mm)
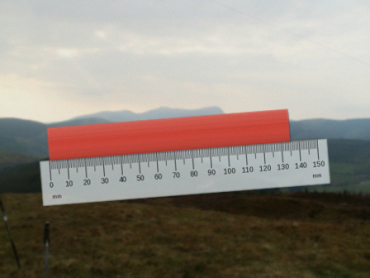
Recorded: 135 (mm)
